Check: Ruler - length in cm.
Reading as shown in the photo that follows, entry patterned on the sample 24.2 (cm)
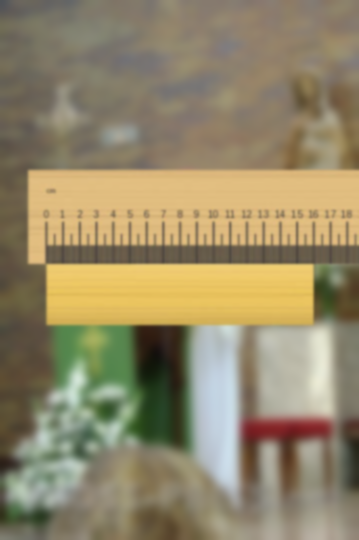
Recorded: 16 (cm)
